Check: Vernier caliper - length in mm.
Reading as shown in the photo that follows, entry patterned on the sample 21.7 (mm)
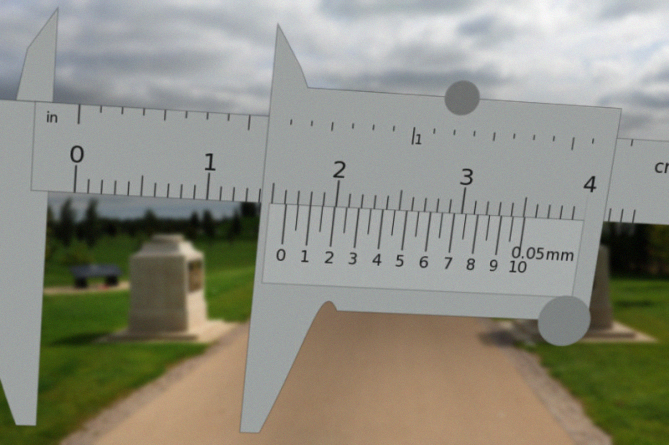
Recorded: 16.1 (mm)
